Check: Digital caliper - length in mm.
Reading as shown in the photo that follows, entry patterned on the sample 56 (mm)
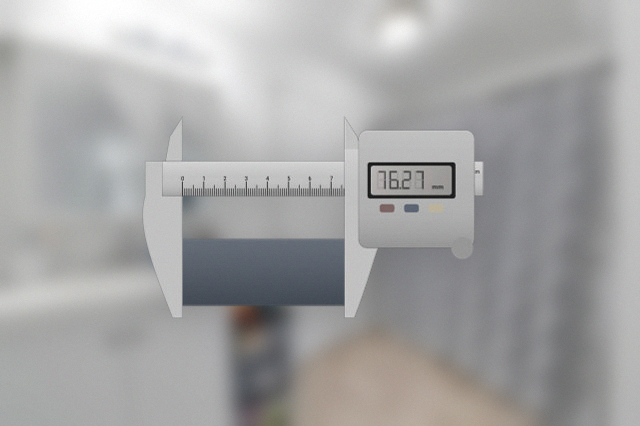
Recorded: 76.27 (mm)
